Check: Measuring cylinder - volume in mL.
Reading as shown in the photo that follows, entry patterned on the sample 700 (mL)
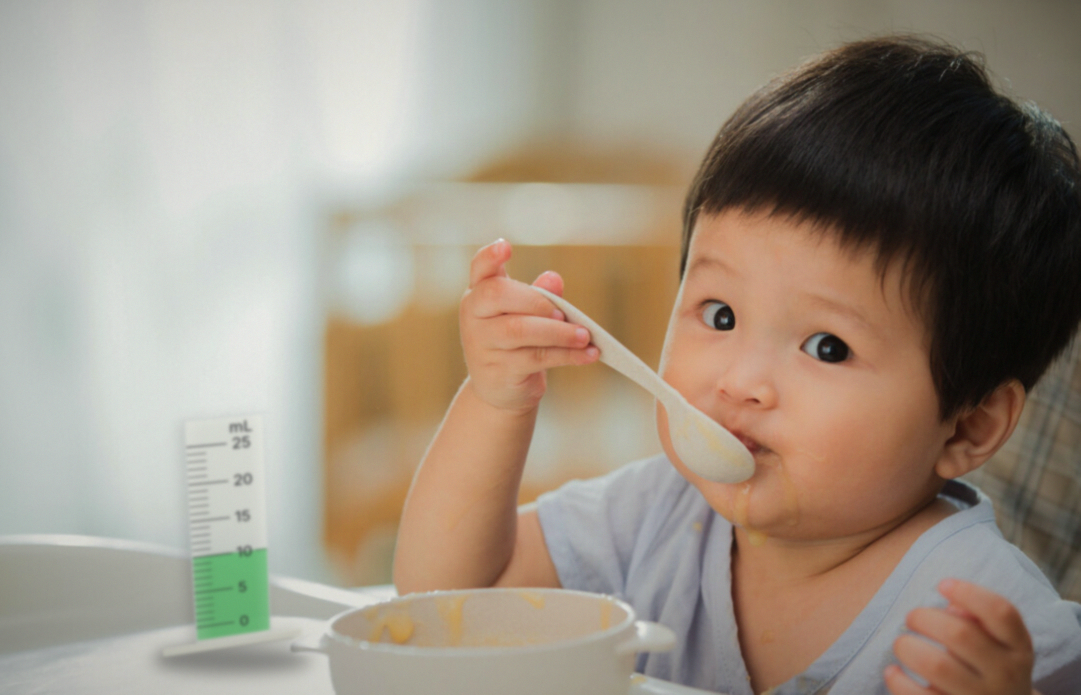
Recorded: 10 (mL)
